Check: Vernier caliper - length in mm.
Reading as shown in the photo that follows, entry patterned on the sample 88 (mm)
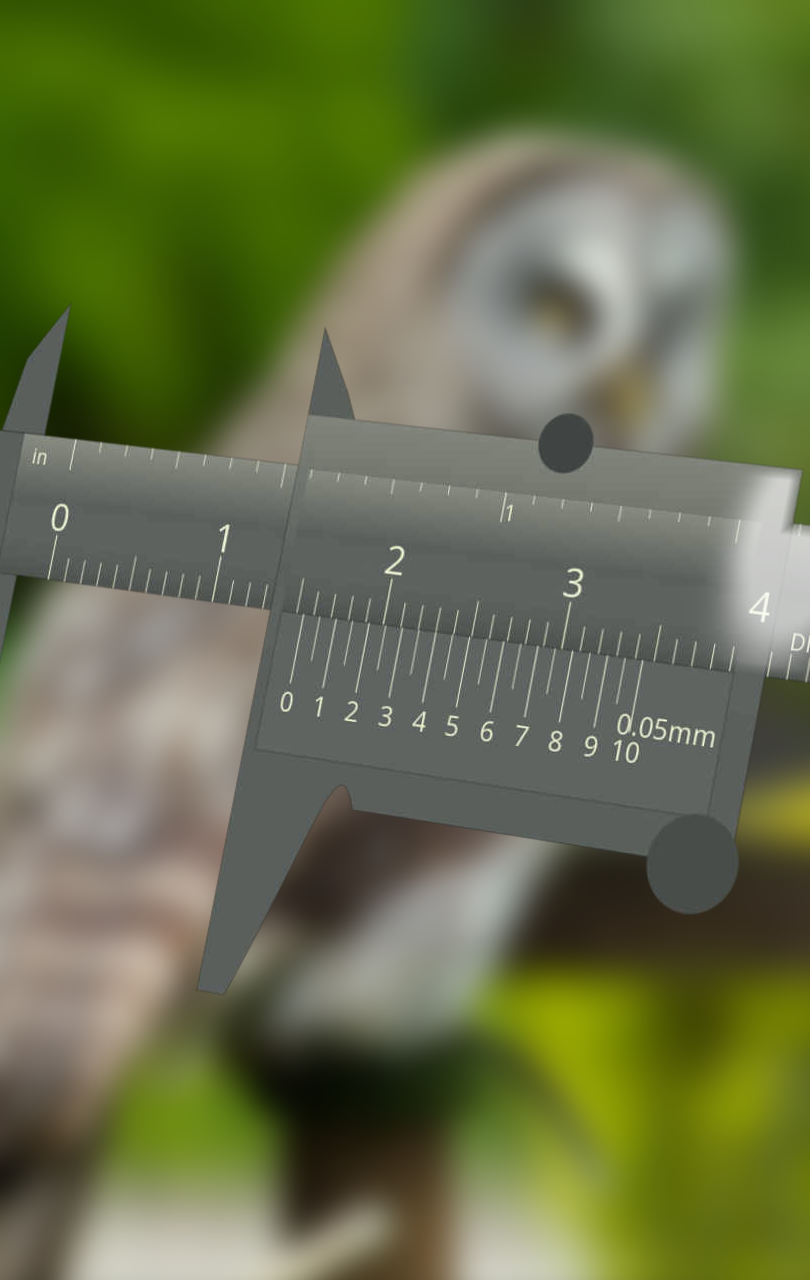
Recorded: 15.4 (mm)
